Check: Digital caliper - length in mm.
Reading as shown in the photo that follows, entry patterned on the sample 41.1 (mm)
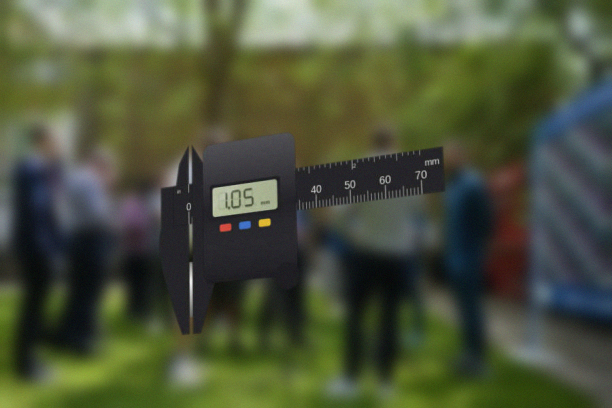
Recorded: 1.05 (mm)
